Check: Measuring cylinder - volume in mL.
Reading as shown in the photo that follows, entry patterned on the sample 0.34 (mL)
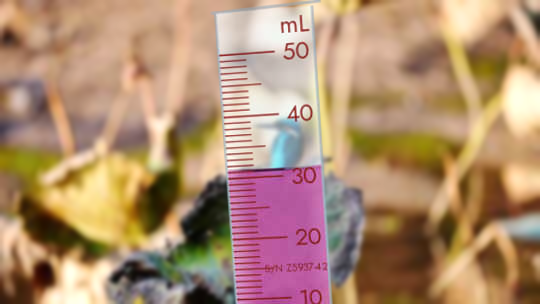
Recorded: 31 (mL)
